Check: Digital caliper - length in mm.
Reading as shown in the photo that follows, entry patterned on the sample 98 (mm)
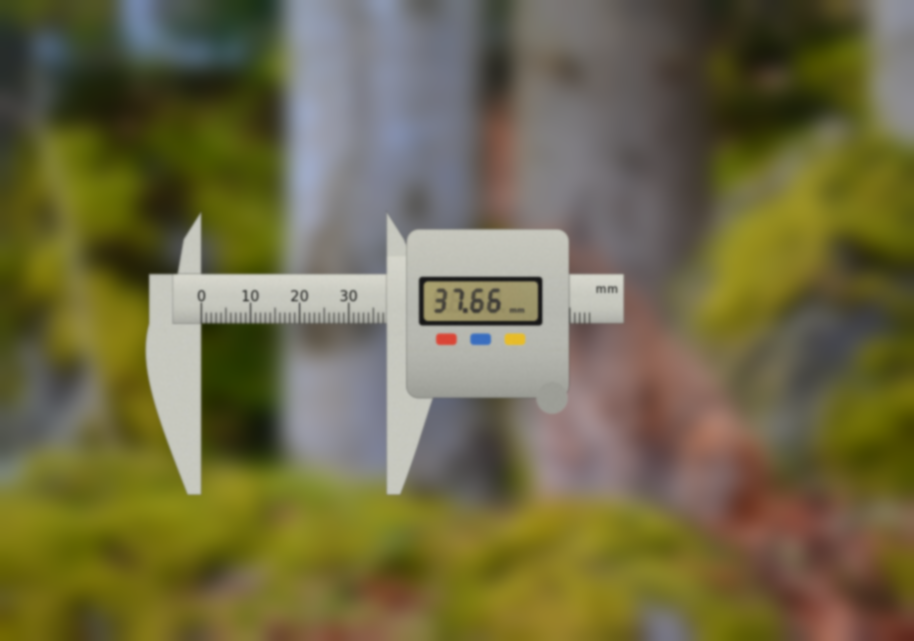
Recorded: 37.66 (mm)
